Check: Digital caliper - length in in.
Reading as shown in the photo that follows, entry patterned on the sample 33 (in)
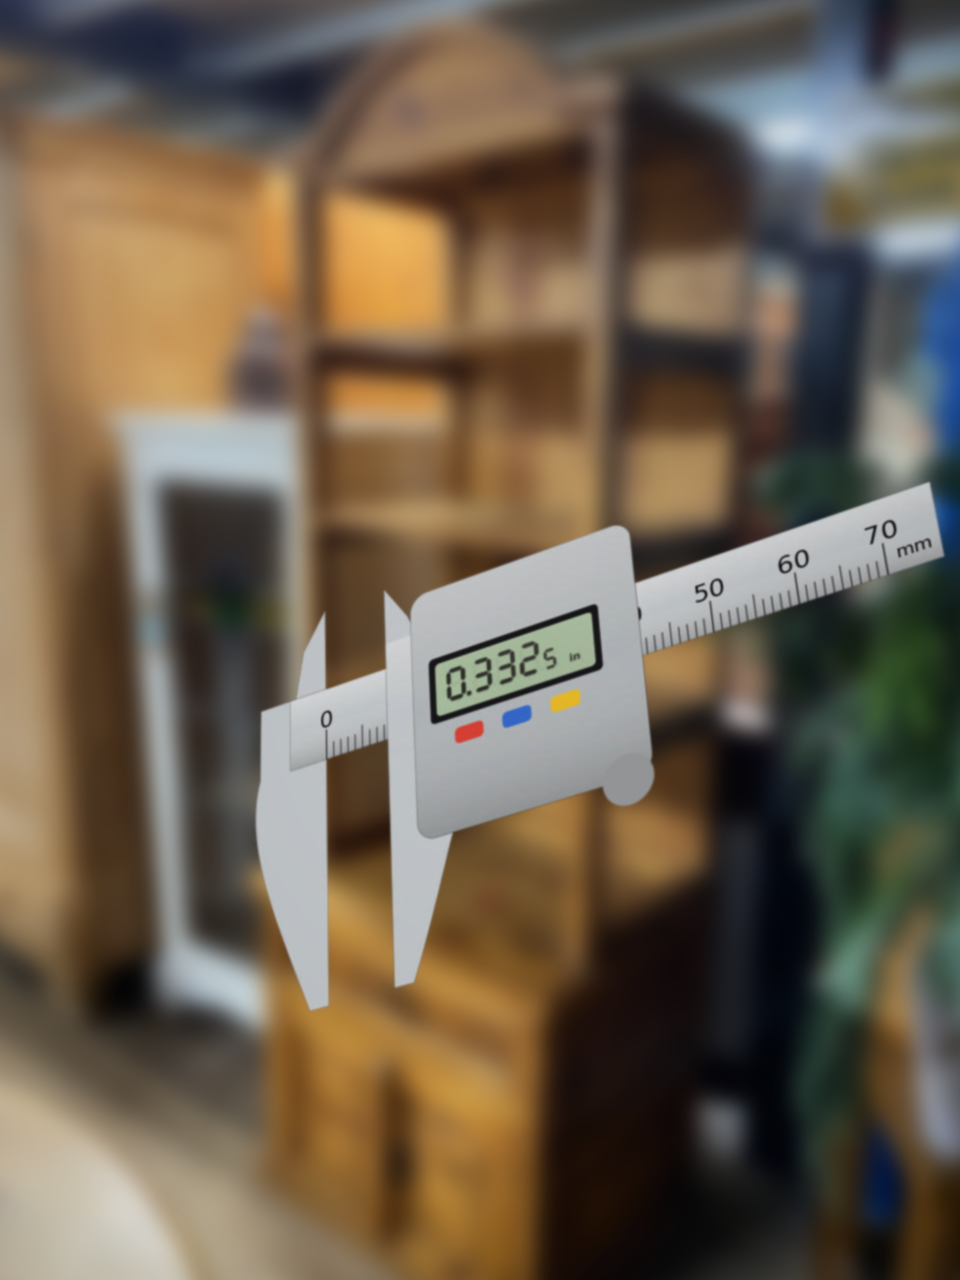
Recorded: 0.3325 (in)
